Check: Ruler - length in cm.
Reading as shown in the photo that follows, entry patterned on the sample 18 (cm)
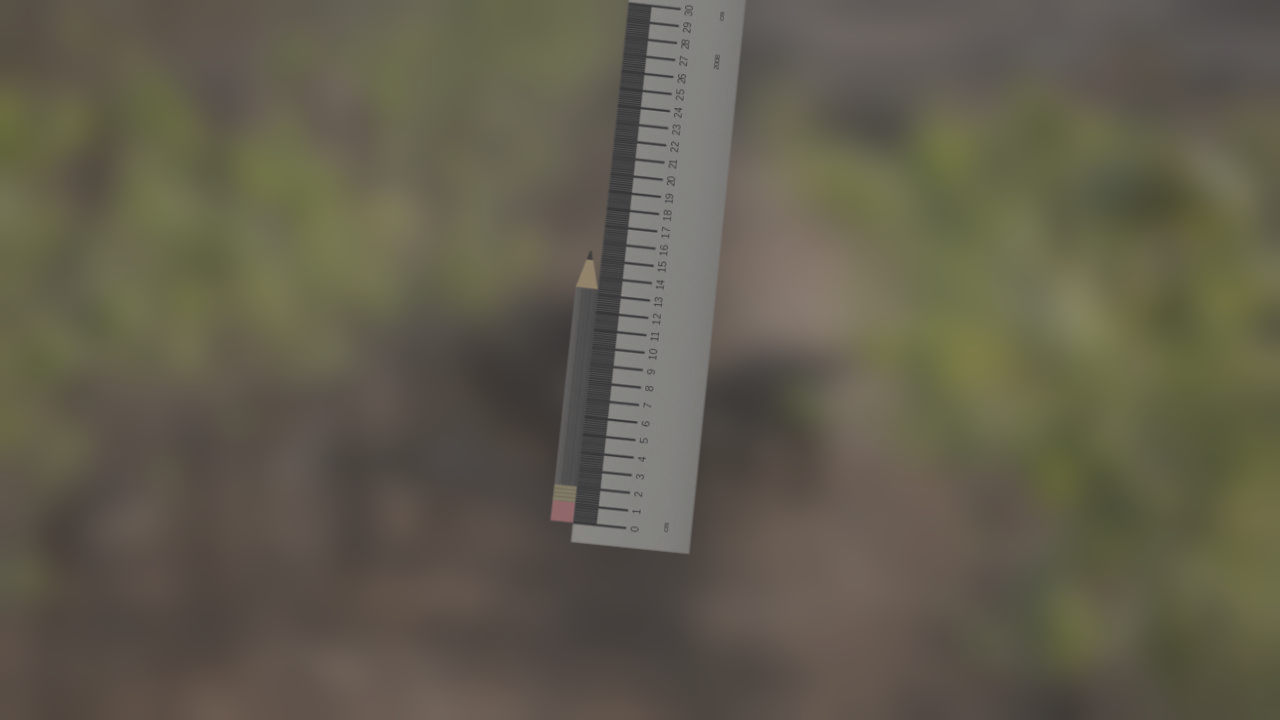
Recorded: 15.5 (cm)
